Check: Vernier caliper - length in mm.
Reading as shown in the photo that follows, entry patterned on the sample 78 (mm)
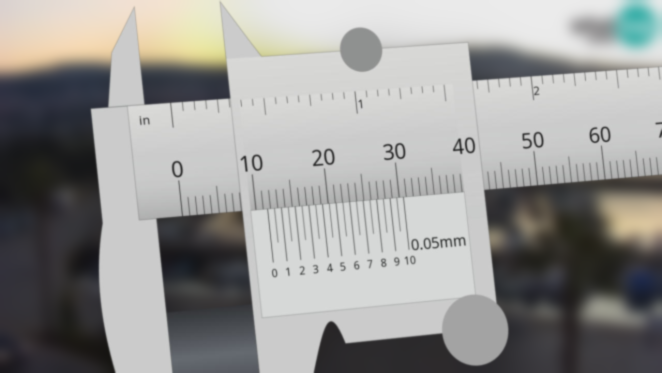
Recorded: 11.6 (mm)
